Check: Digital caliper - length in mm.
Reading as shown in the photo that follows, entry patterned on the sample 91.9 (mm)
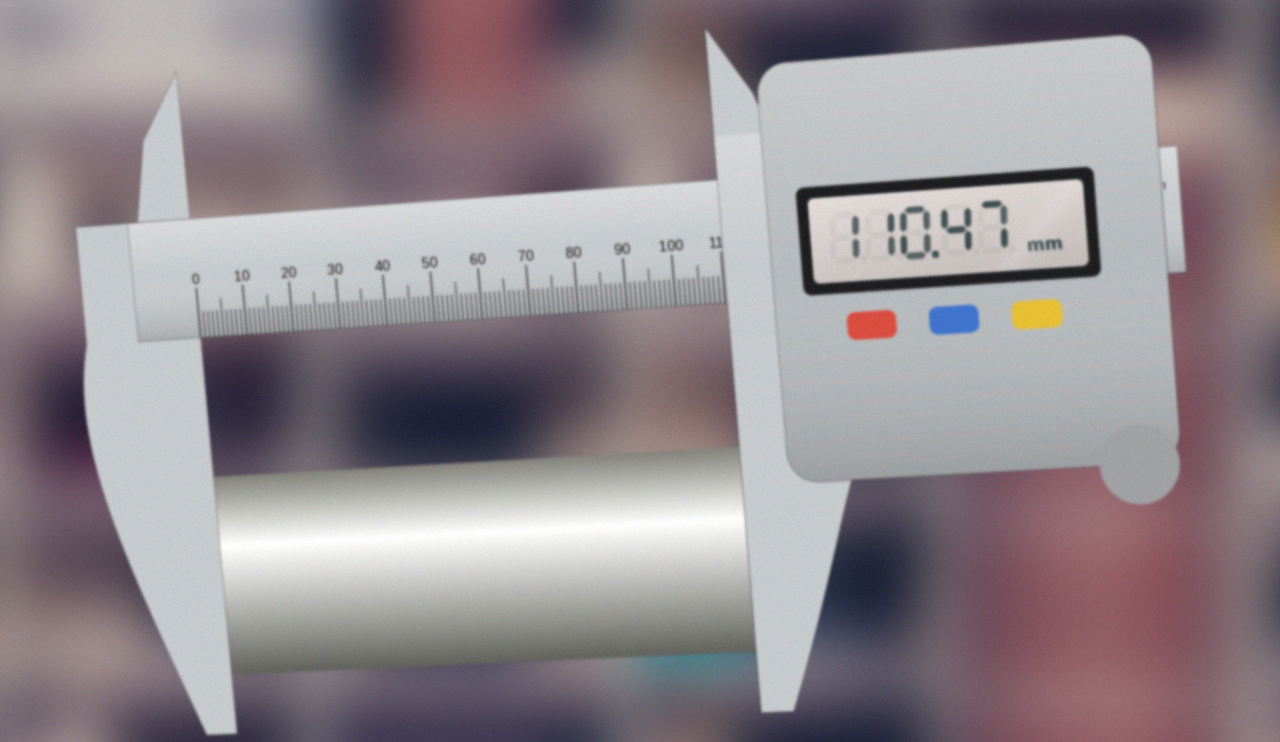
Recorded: 110.47 (mm)
